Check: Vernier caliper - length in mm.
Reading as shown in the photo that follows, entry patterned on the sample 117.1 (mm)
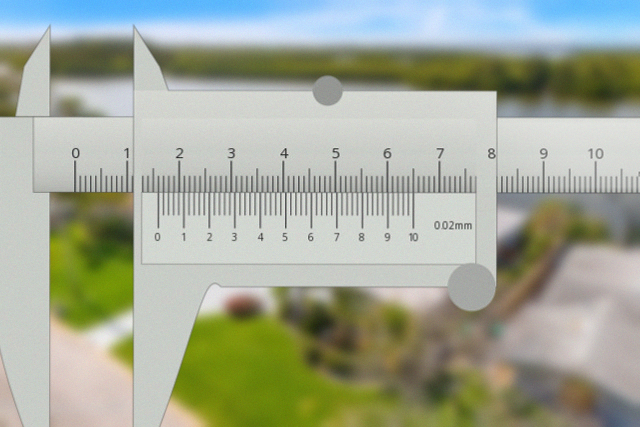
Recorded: 16.0 (mm)
